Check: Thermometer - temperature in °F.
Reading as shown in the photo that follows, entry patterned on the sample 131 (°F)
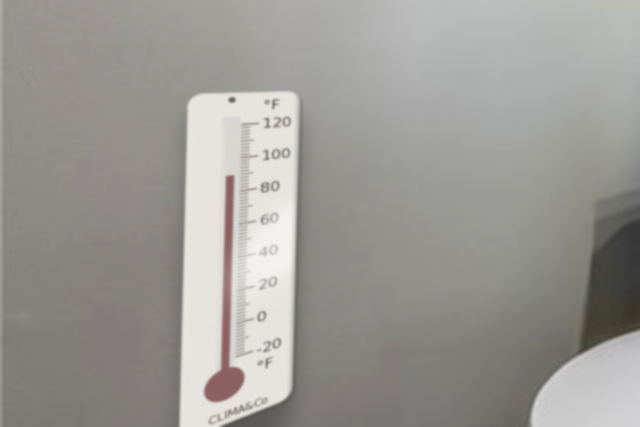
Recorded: 90 (°F)
